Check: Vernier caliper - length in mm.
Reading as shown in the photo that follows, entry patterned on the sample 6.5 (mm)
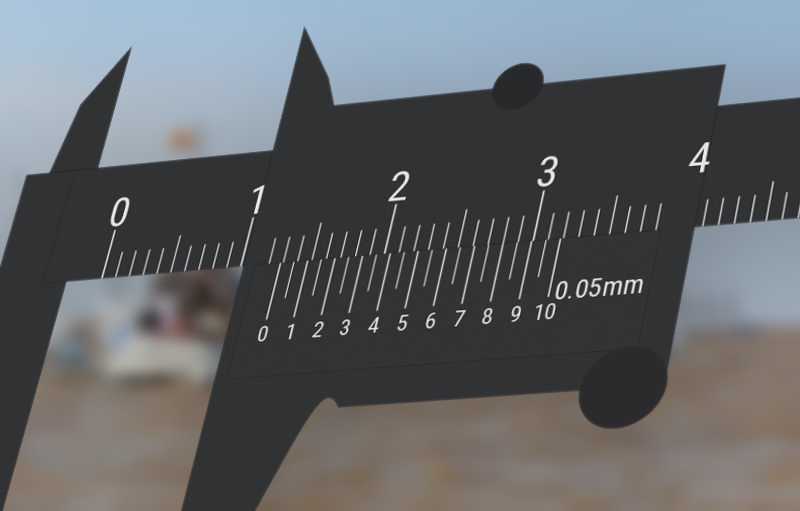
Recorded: 12.8 (mm)
